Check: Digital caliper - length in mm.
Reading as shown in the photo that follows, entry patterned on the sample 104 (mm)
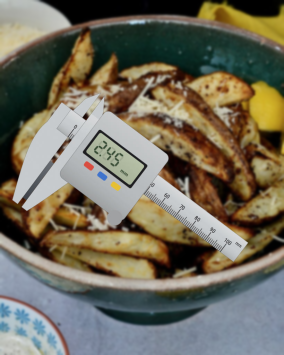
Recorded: 2.45 (mm)
